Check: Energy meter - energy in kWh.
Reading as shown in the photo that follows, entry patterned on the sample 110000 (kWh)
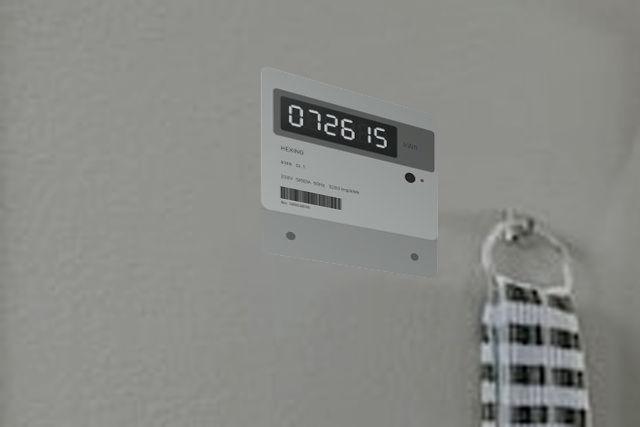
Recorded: 72615 (kWh)
